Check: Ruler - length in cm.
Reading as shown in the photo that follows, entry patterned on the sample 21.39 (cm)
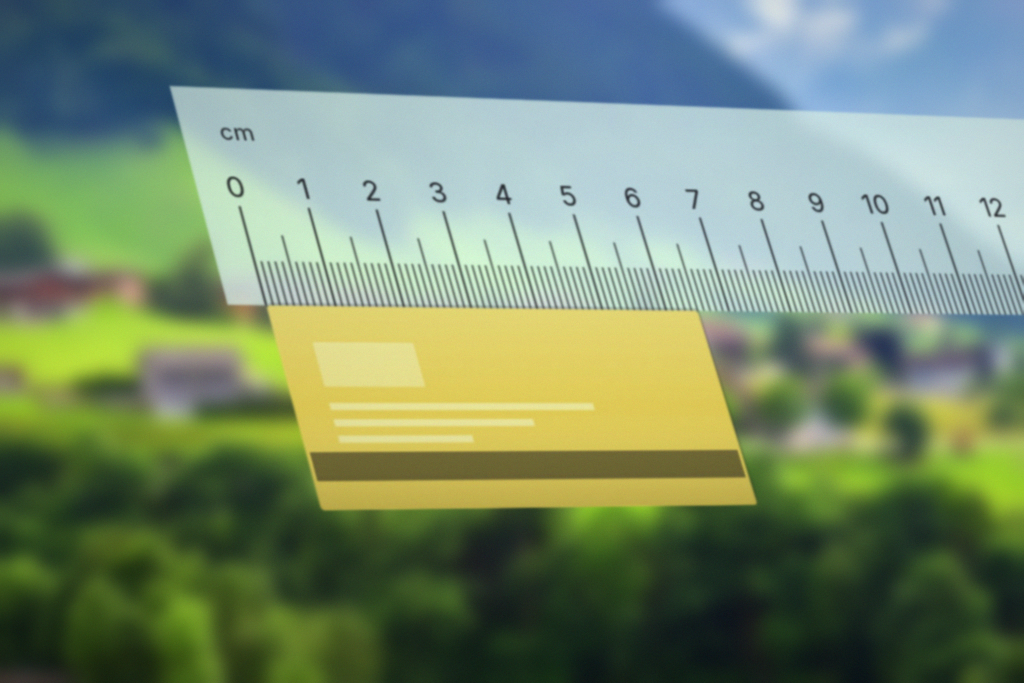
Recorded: 6.5 (cm)
